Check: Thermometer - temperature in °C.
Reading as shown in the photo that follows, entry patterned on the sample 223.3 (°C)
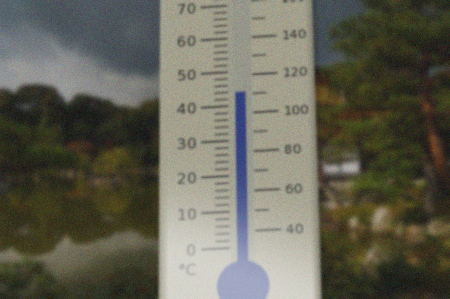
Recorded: 44 (°C)
